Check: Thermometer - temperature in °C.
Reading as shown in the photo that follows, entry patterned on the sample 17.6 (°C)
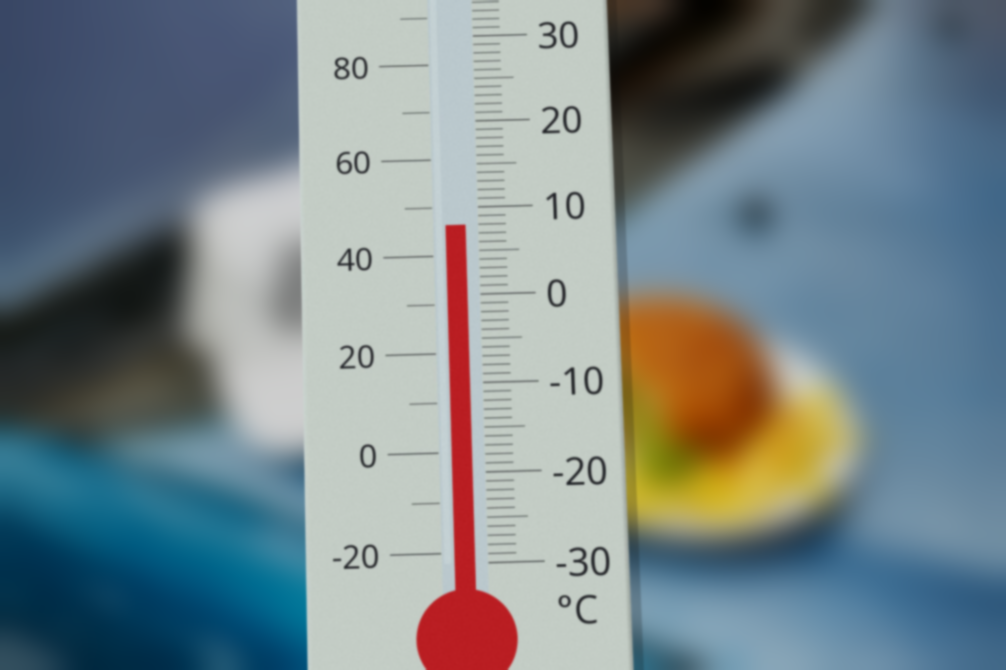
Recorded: 8 (°C)
